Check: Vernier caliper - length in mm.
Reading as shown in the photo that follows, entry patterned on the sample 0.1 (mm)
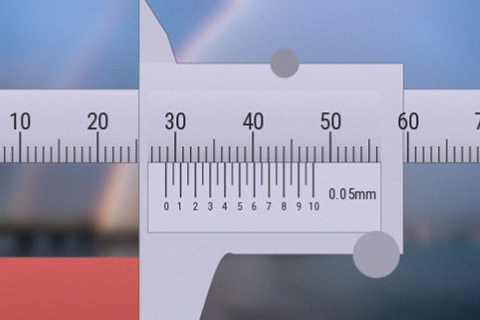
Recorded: 28.8 (mm)
